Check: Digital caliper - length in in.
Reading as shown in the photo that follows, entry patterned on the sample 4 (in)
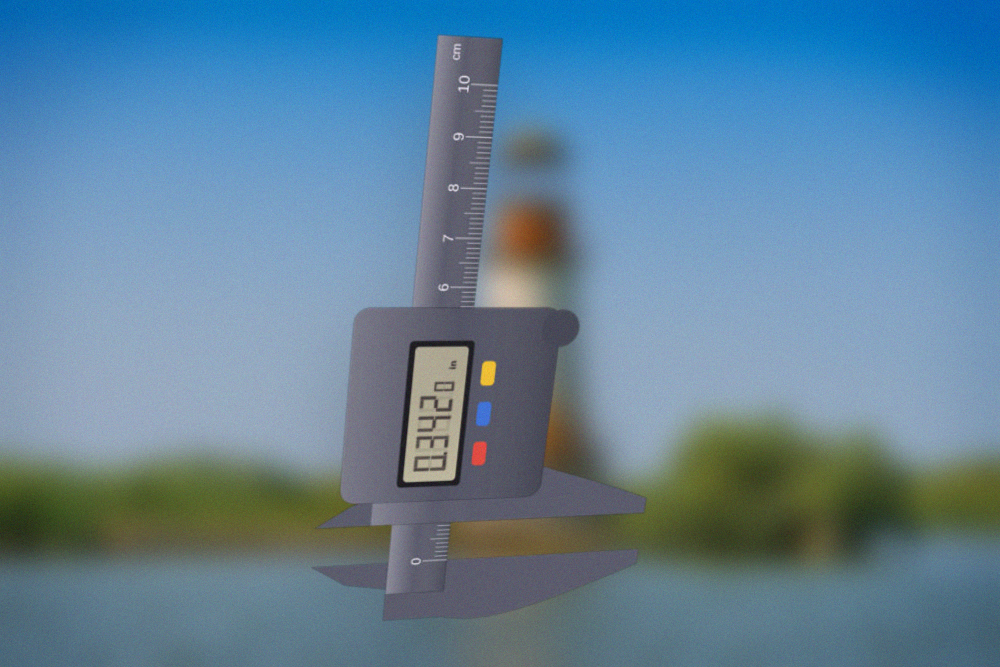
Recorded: 0.3420 (in)
